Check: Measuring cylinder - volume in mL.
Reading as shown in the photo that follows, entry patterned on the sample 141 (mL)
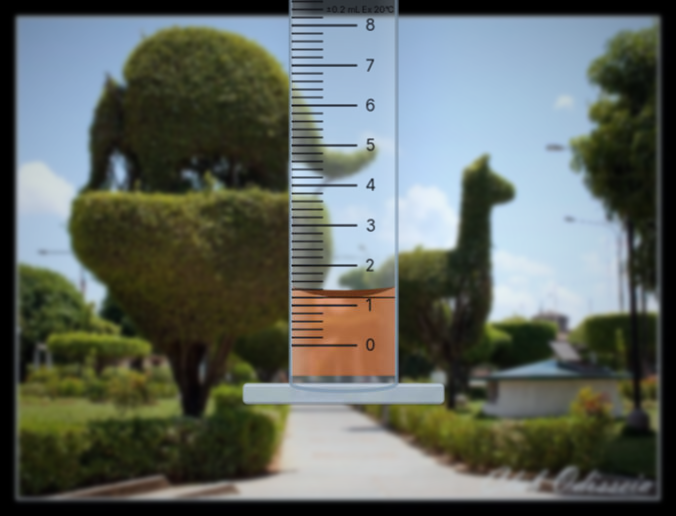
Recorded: 1.2 (mL)
